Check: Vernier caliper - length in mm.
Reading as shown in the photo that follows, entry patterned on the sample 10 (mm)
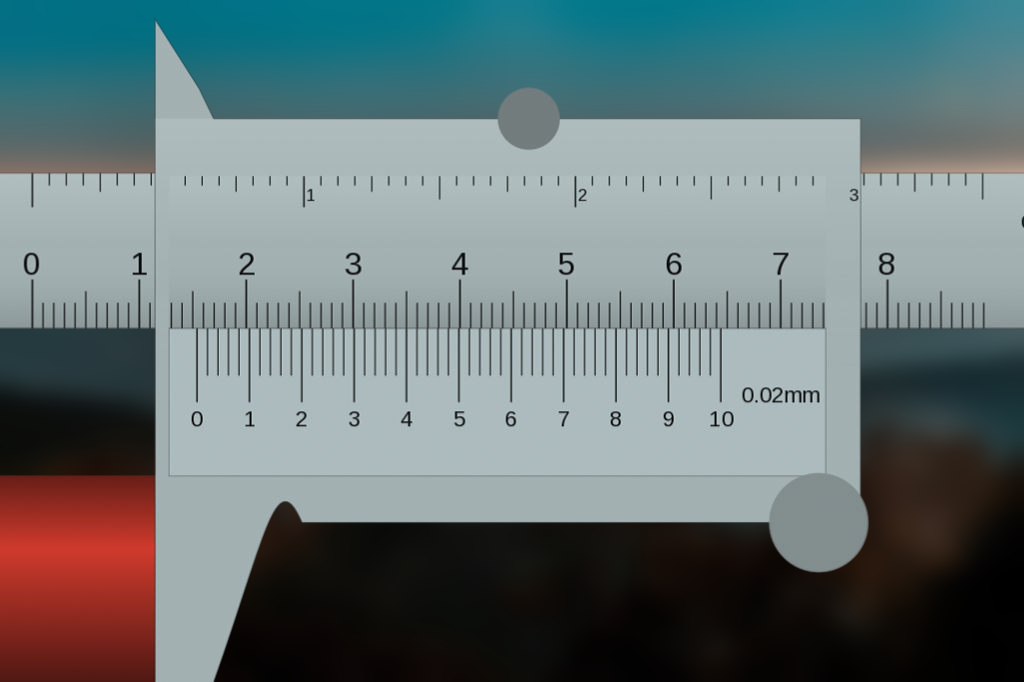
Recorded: 15.4 (mm)
